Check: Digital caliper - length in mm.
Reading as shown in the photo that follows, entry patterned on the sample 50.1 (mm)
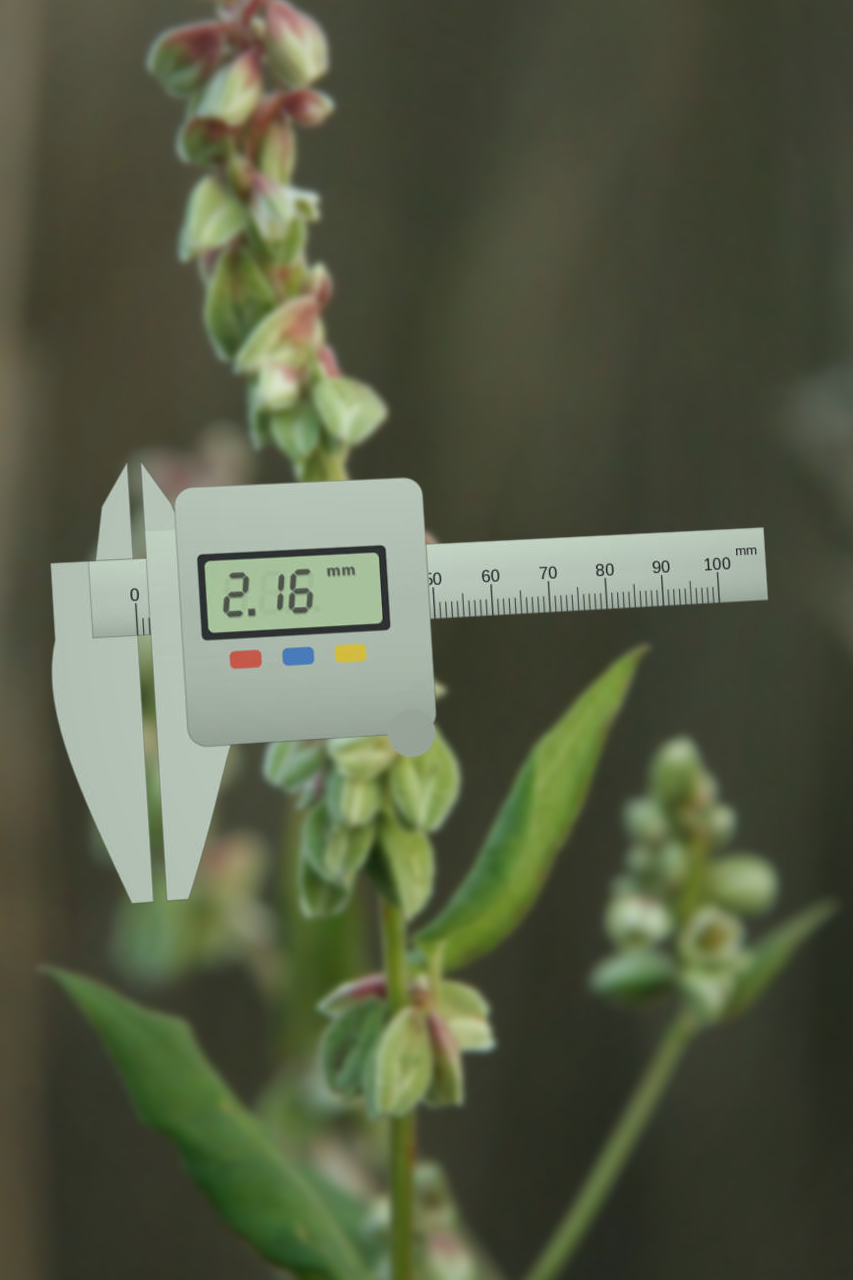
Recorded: 2.16 (mm)
